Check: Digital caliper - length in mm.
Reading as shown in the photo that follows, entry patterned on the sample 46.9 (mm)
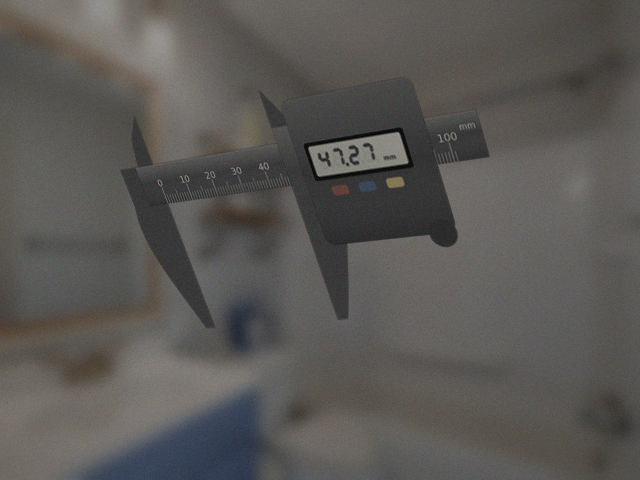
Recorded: 47.27 (mm)
